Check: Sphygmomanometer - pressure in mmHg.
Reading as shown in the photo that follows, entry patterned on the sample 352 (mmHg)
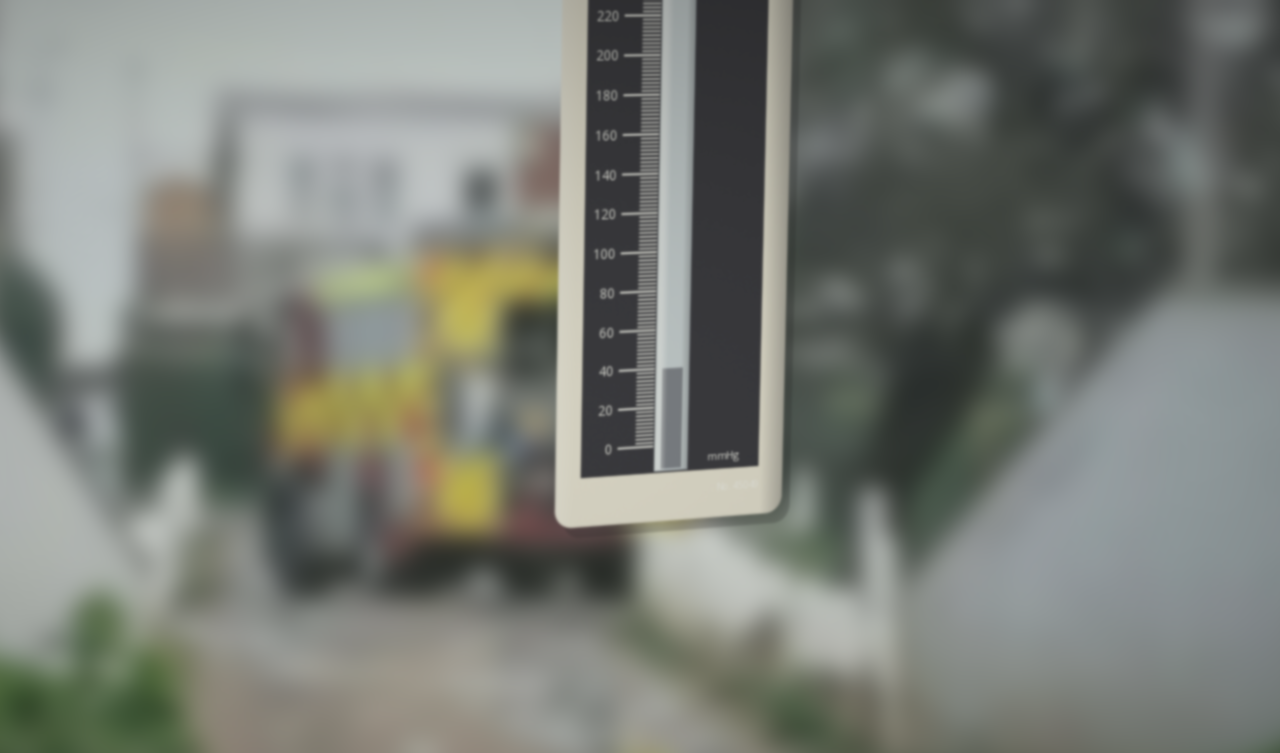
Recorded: 40 (mmHg)
